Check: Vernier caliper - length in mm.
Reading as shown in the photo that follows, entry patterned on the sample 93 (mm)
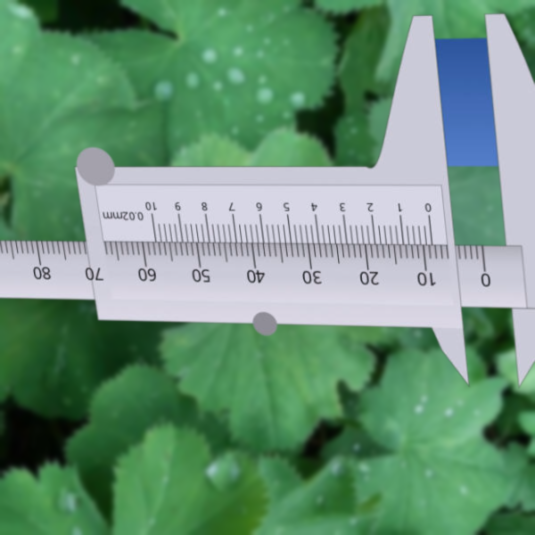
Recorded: 8.5 (mm)
